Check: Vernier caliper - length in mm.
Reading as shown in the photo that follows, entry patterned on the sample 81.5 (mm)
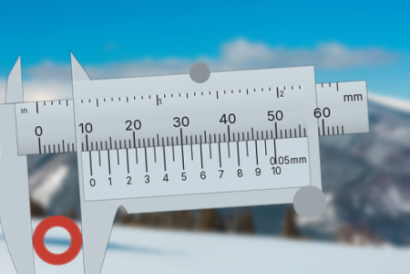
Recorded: 10.5 (mm)
